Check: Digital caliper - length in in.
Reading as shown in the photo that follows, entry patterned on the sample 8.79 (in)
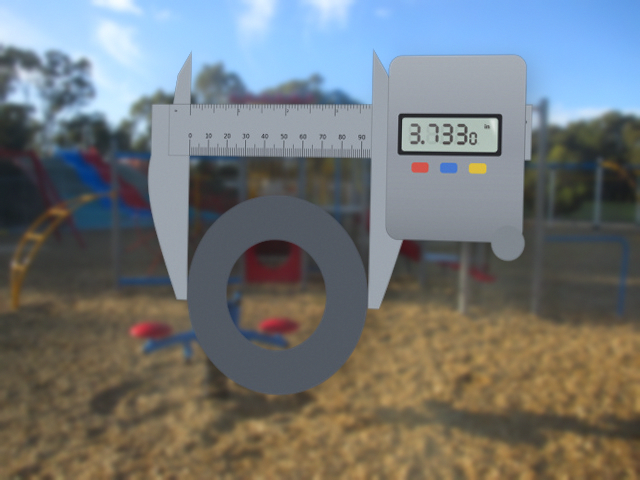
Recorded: 3.7330 (in)
